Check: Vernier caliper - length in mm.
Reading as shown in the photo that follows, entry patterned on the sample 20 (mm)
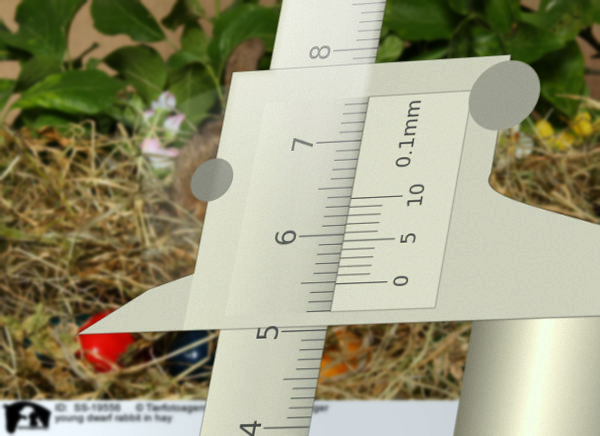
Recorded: 54.8 (mm)
